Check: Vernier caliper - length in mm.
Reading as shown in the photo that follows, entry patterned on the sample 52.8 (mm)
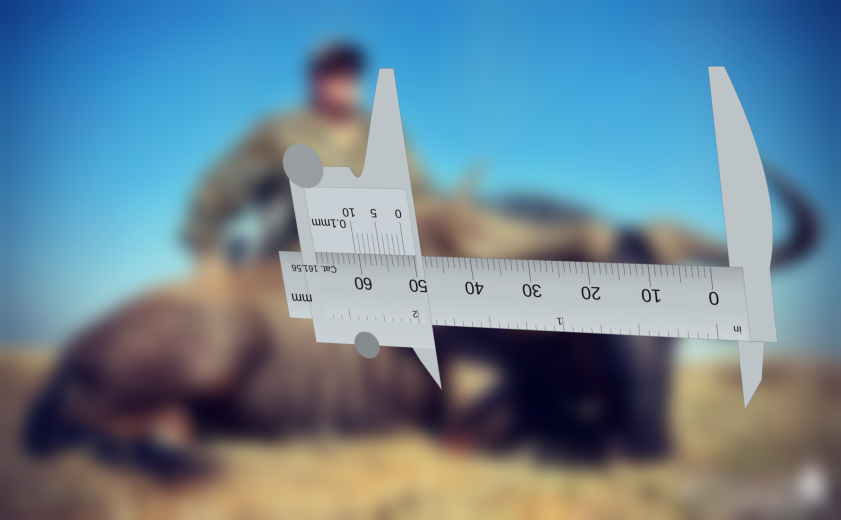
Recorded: 51.6 (mm)
